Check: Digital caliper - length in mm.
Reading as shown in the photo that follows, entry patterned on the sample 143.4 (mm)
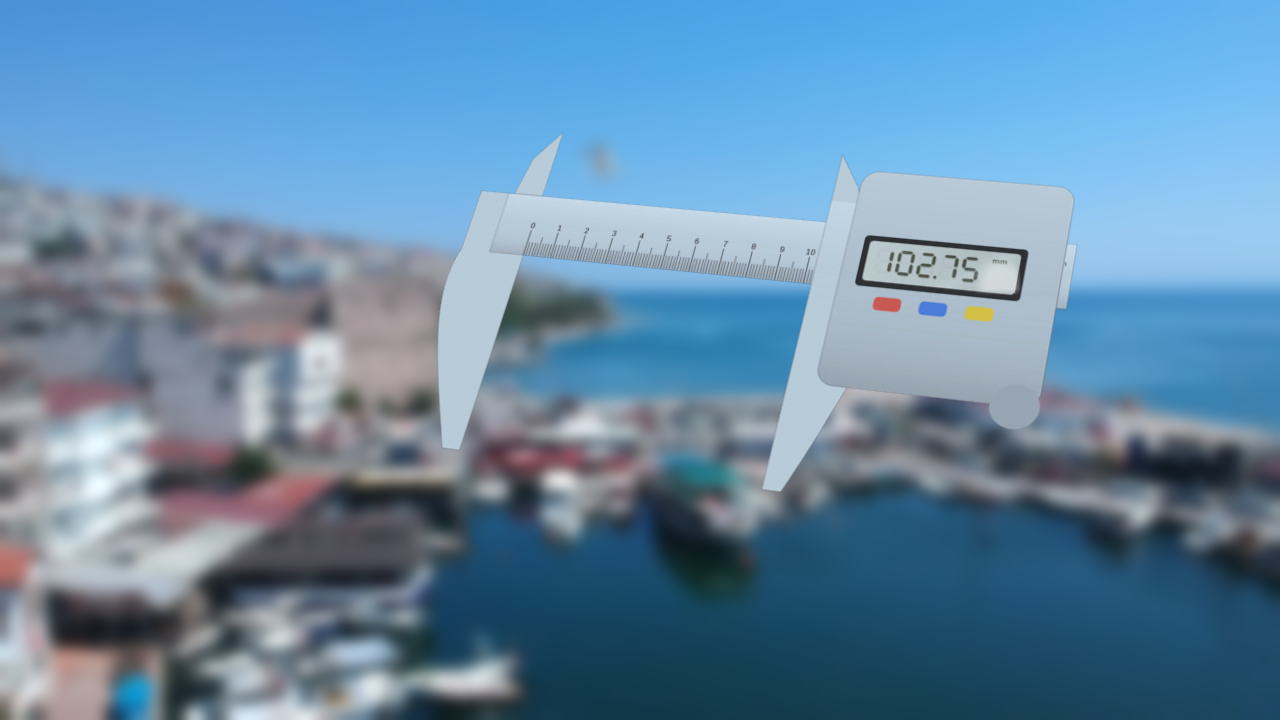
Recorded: 102.75 (mm)
